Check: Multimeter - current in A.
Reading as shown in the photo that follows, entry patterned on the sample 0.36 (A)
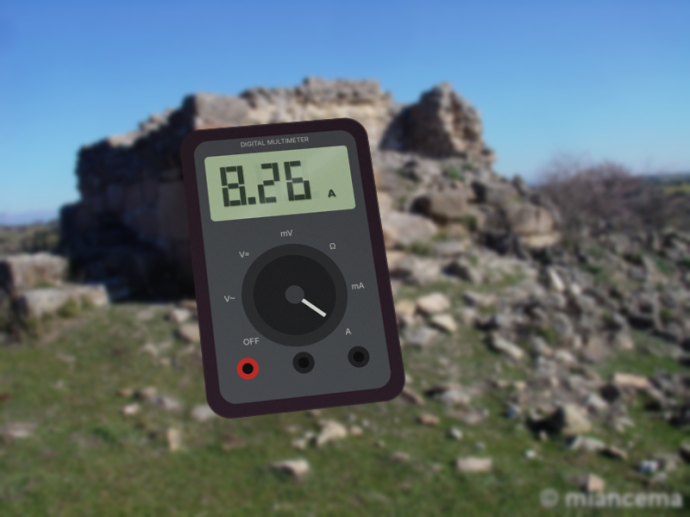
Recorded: 8.26 (A)
